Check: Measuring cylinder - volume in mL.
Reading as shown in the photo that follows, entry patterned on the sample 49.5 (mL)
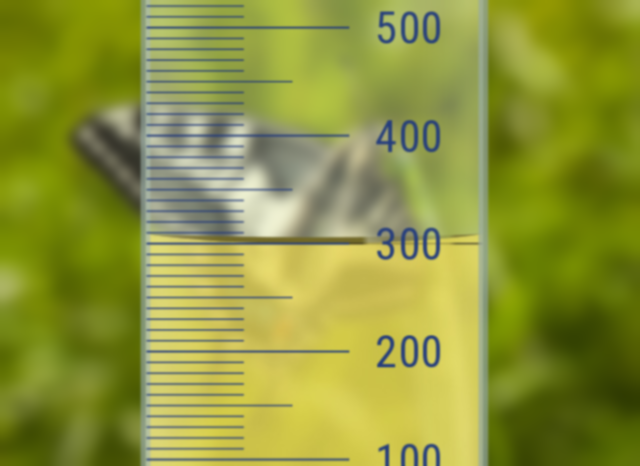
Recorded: 300 (mL)
